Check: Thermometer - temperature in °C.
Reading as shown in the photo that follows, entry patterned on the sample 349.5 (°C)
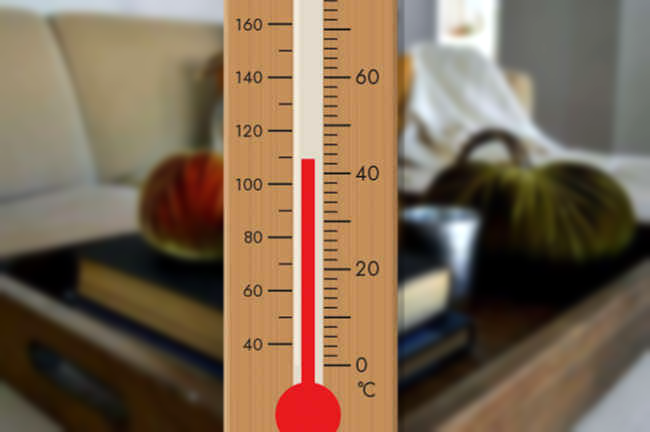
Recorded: 43 (°C)
